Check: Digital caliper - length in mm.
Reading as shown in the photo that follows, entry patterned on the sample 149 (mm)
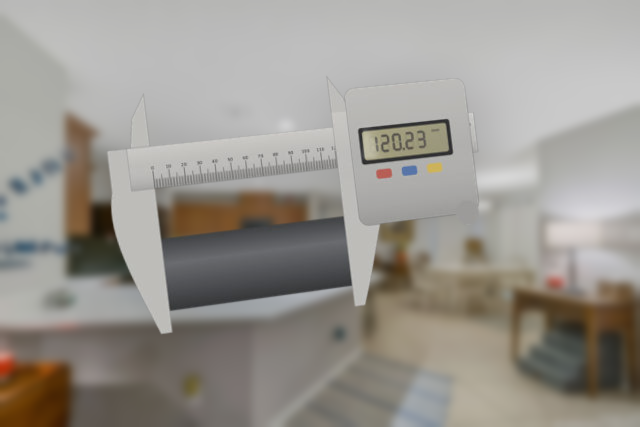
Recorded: 120.23 (mm)
